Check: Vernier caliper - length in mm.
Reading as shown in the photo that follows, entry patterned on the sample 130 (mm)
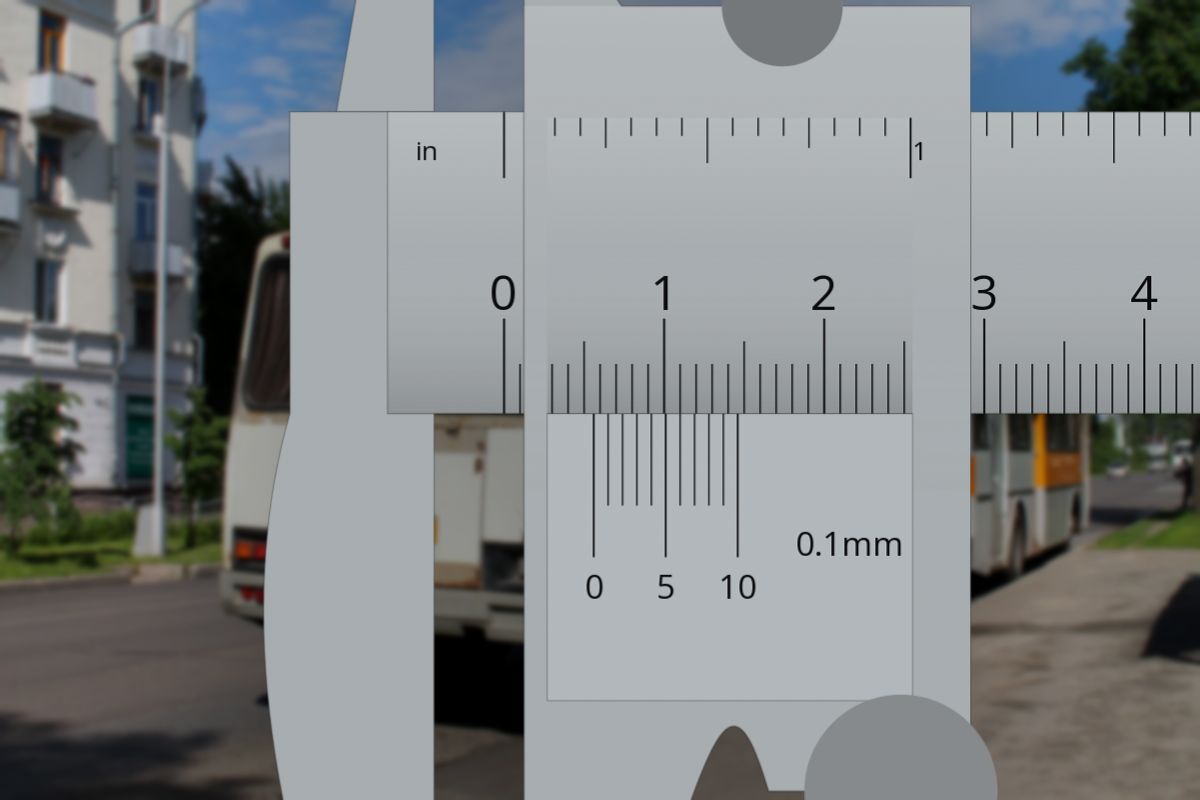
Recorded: 5.6 (mm)
